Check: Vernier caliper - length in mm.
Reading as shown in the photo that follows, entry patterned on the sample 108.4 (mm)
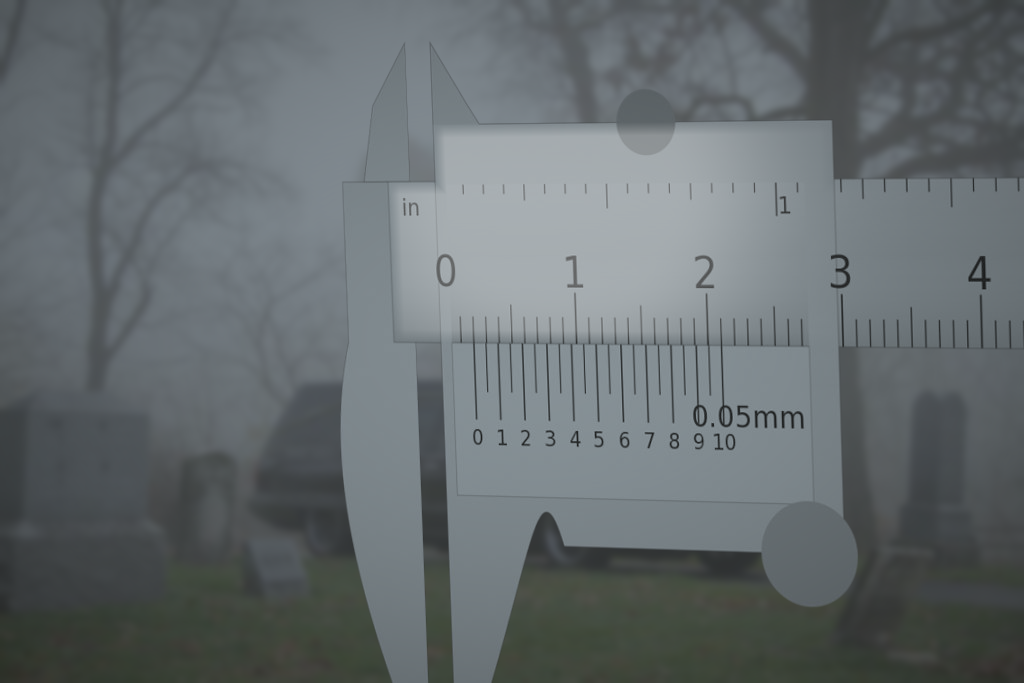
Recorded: 2.0 (mm)
